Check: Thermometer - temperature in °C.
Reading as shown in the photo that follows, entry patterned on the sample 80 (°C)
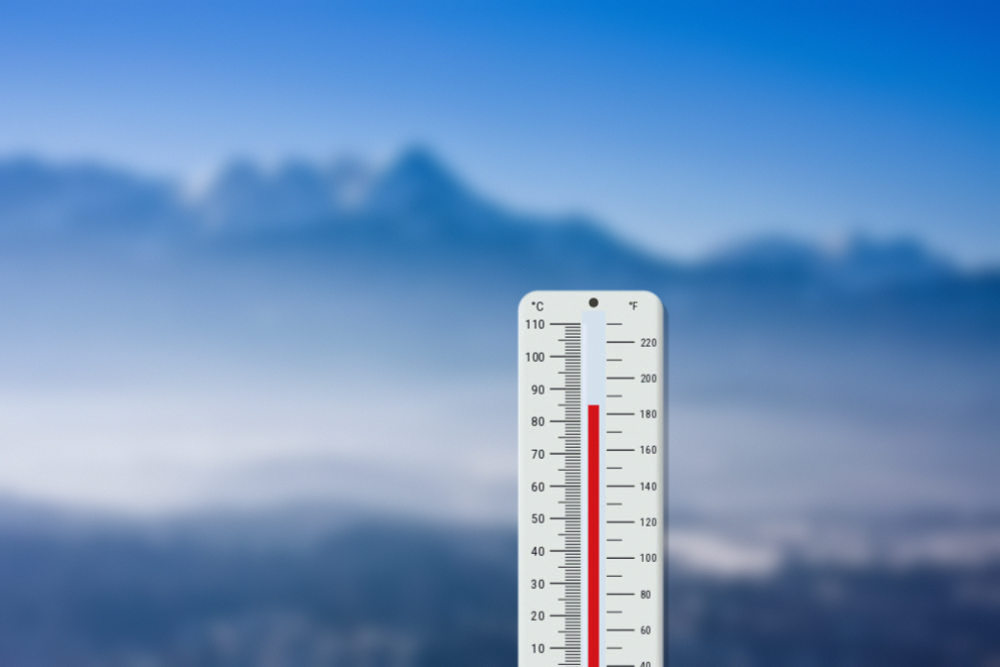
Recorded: 85 (°C)
